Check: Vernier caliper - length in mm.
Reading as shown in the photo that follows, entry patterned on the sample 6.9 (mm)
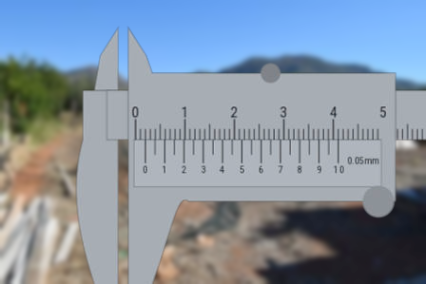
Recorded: 2.0 (mm)
